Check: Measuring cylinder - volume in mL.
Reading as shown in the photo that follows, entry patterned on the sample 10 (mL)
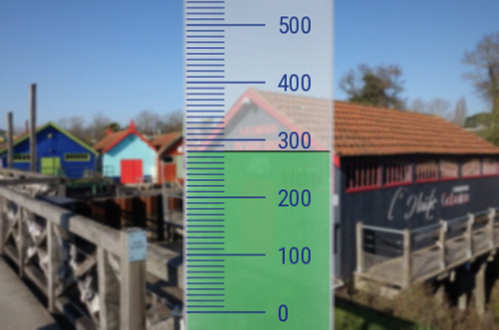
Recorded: 280 (mL)
